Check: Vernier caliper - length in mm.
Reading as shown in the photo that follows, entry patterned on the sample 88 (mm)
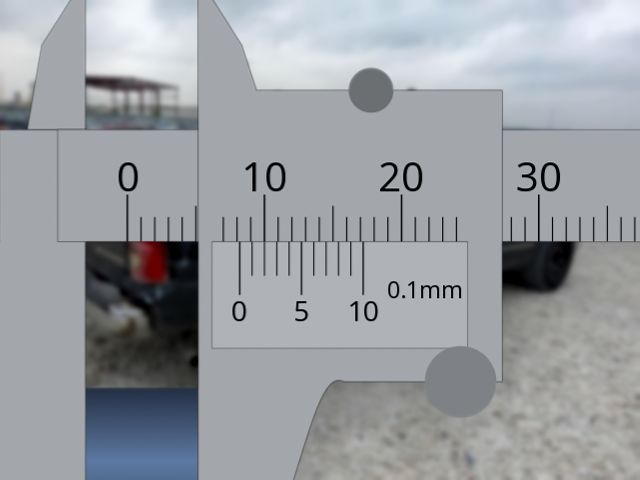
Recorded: 8.2 (mm)
